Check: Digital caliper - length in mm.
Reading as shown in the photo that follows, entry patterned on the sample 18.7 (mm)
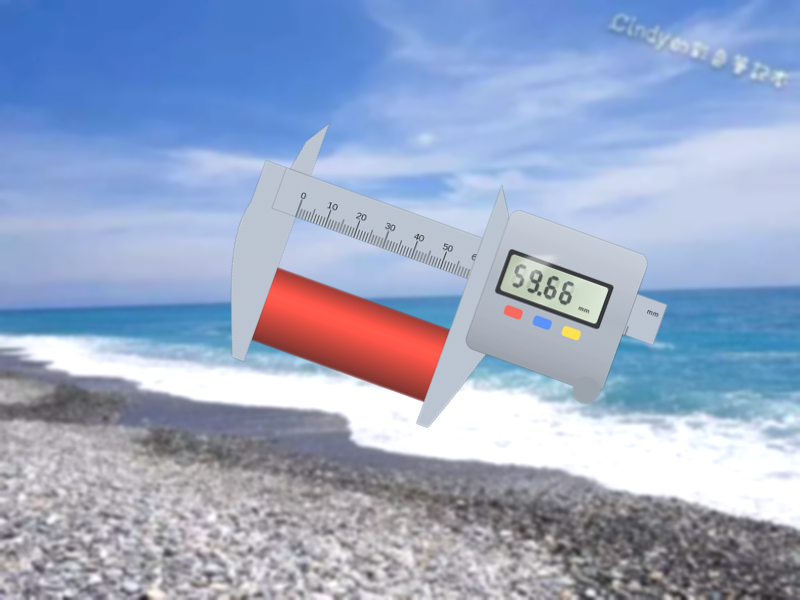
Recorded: 59.66 (mm)
